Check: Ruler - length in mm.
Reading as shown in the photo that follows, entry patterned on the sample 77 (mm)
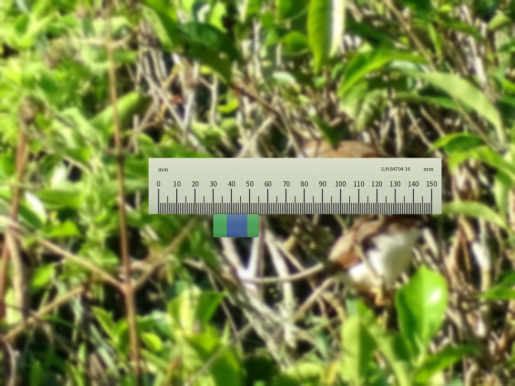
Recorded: 25 (mm)
